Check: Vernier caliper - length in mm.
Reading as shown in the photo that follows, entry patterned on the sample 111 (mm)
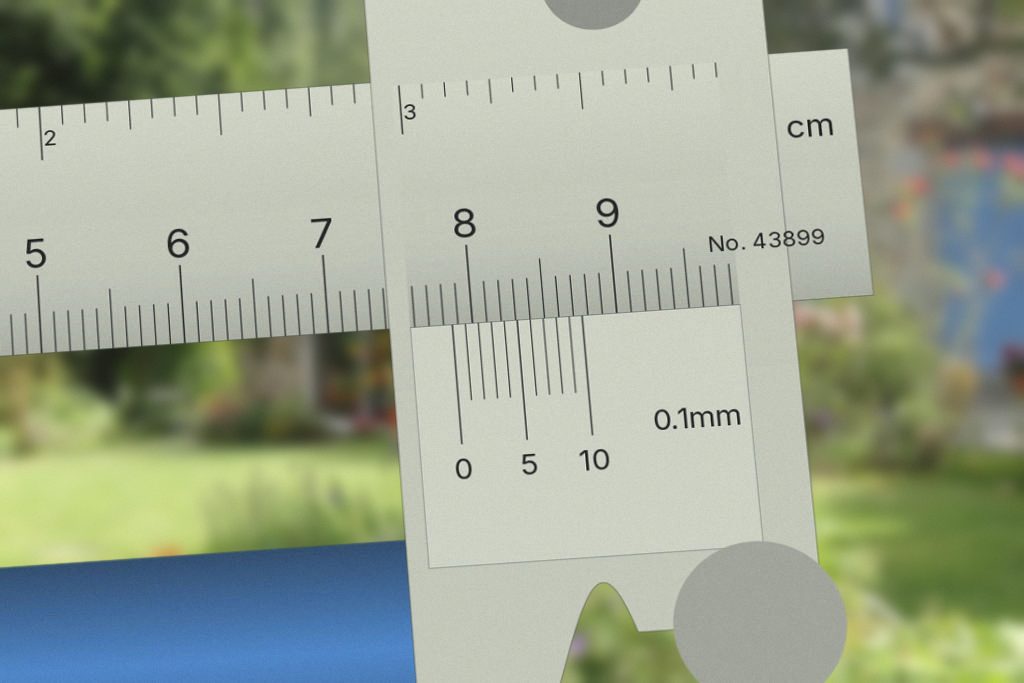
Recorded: 78.6 (mm)
